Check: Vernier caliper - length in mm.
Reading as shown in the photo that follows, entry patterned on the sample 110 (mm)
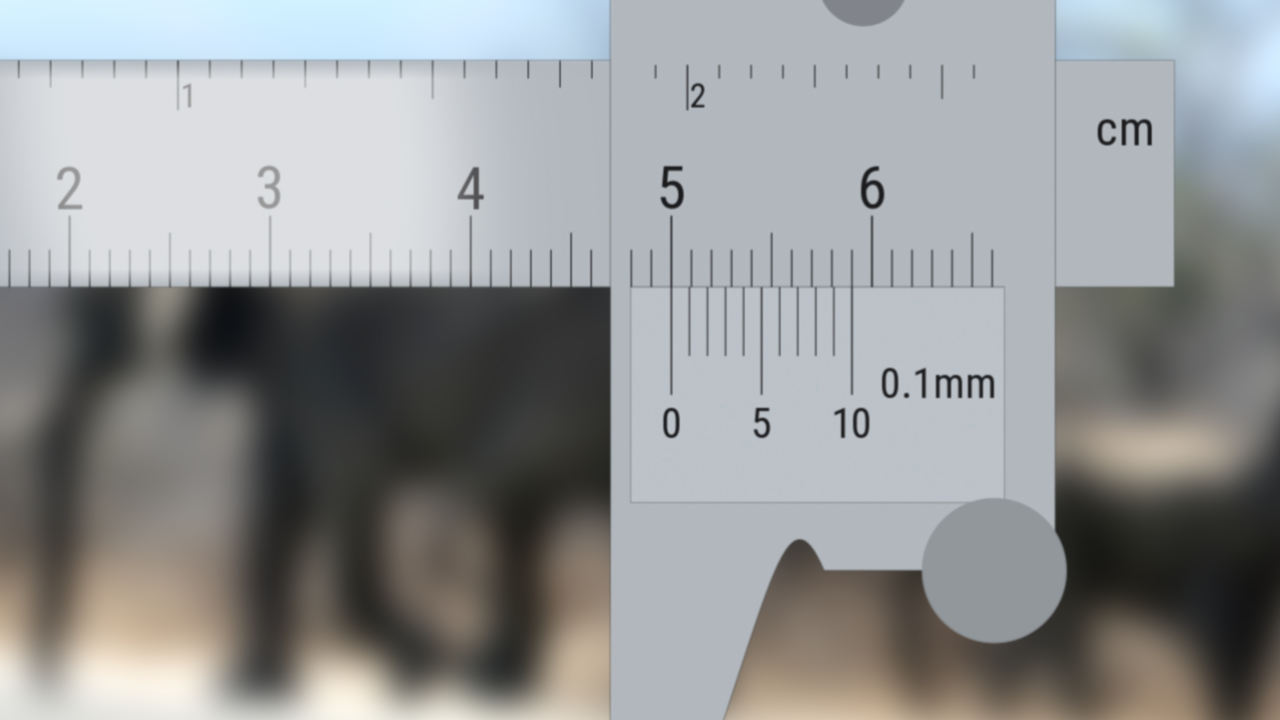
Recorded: 50.0 (mm)
